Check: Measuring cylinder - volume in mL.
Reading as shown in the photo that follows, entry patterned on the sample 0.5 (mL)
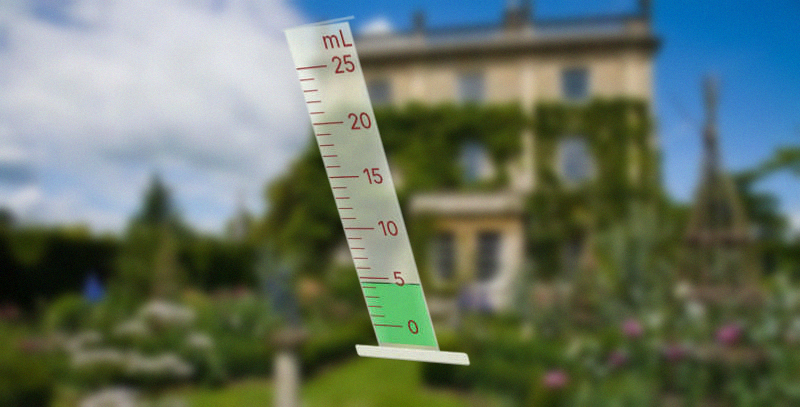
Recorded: 4.5 (mL)
